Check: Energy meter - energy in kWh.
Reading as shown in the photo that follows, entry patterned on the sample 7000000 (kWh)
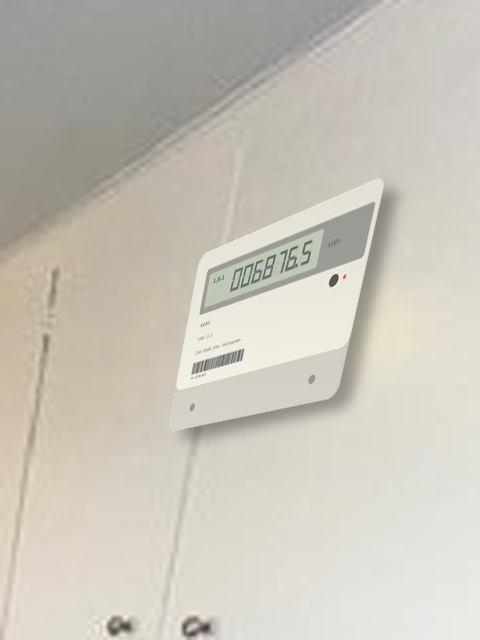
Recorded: 6876.5 (kWh)
